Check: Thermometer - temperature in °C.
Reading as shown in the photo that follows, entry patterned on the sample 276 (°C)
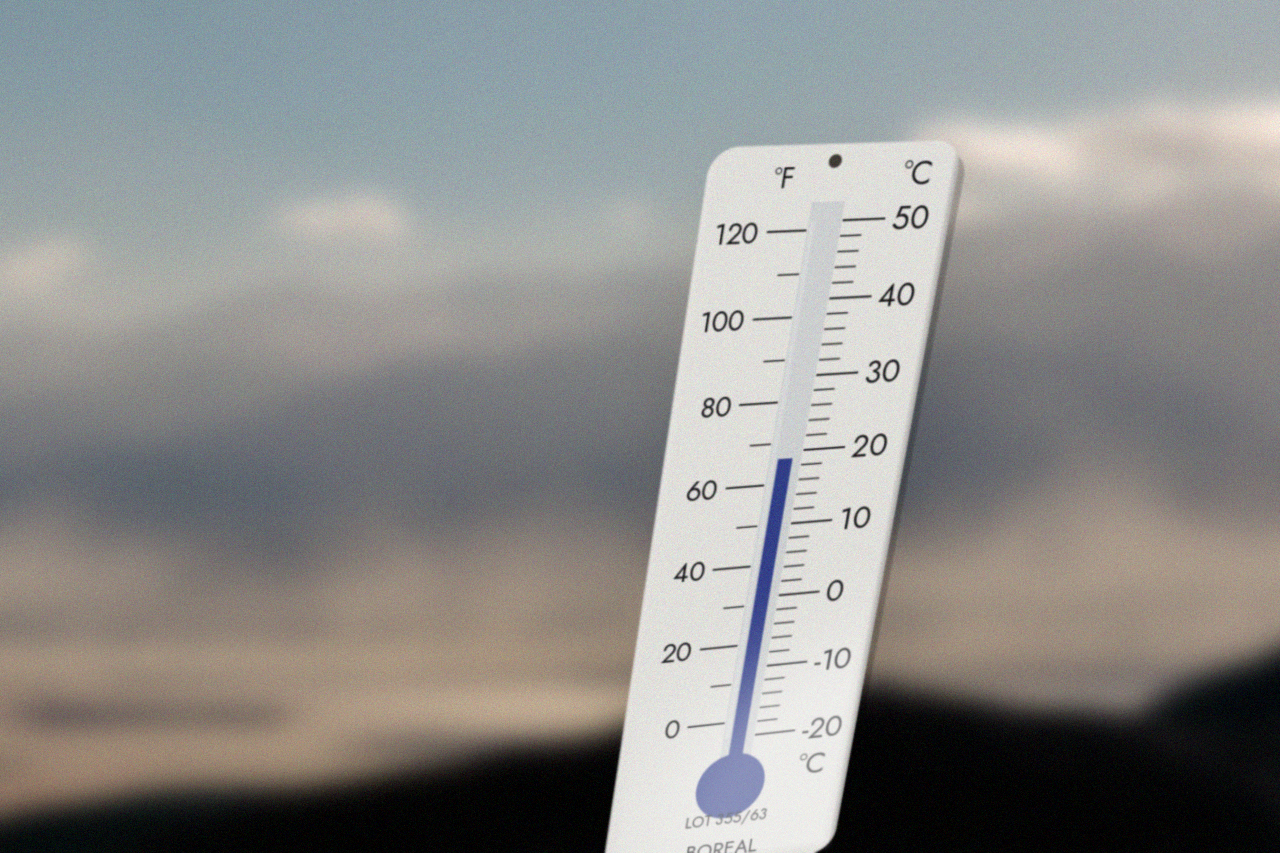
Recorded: 19 (°C)
